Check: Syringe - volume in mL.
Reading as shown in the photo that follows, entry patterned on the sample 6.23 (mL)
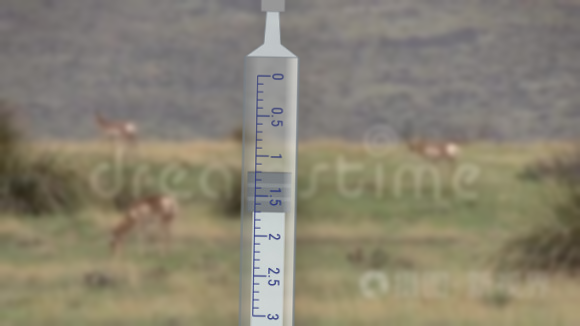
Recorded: 1.2 (mL)
